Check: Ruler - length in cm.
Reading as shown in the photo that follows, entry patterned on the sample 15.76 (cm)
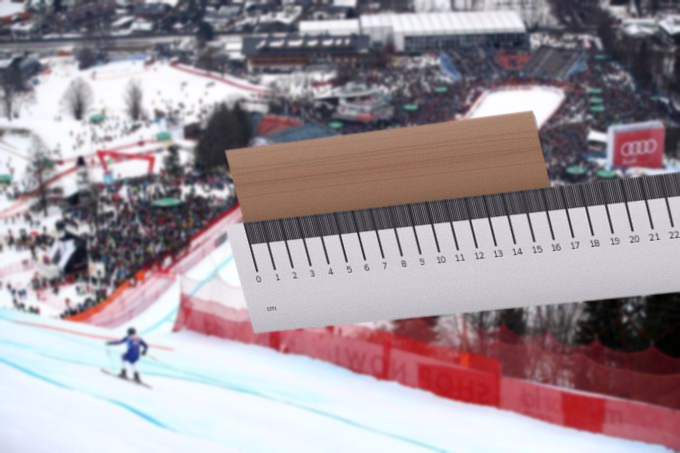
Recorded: 16.5 (cm)
